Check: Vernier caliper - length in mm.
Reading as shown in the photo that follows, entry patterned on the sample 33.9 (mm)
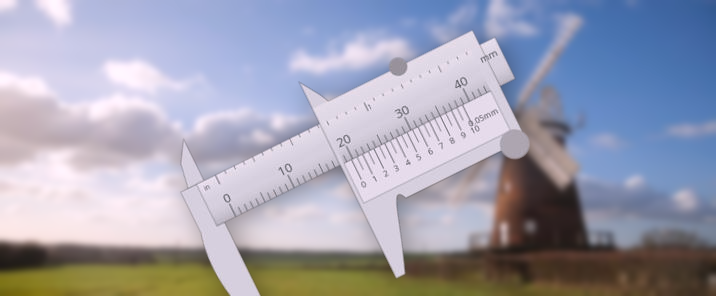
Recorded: 19.8 (mm)
